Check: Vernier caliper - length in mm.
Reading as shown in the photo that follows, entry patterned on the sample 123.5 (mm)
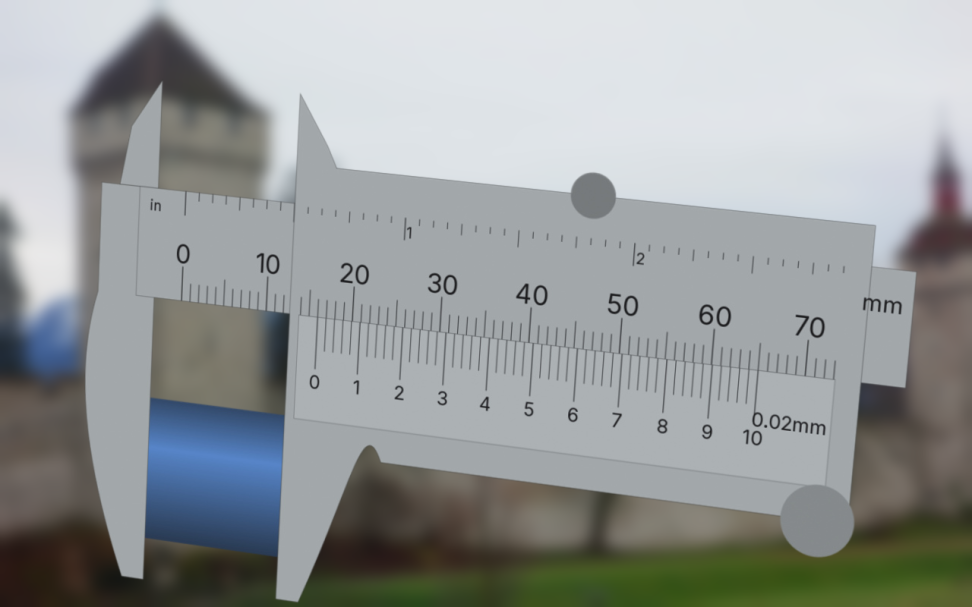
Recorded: 16.0 (mm)
